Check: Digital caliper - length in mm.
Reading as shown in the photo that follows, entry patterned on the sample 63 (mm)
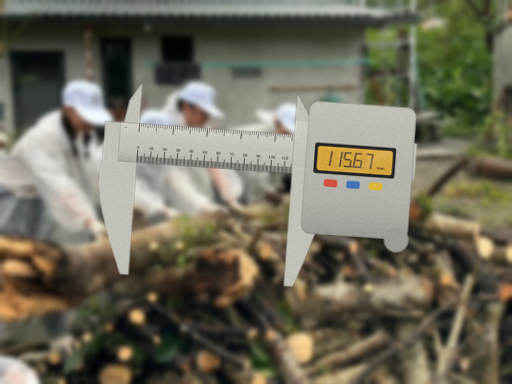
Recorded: 115.67 (mm)
